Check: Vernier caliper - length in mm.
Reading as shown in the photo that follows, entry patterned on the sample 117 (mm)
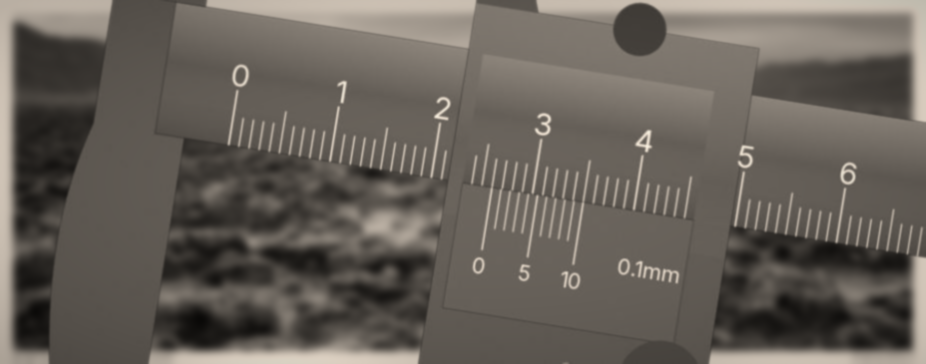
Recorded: 26.0 (mm)
